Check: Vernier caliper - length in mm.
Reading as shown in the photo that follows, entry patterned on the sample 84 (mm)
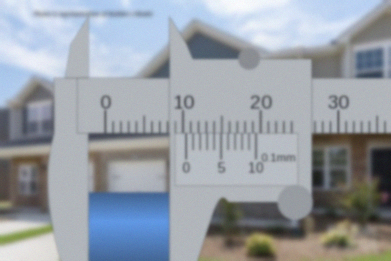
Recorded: 10.4 (mm)
